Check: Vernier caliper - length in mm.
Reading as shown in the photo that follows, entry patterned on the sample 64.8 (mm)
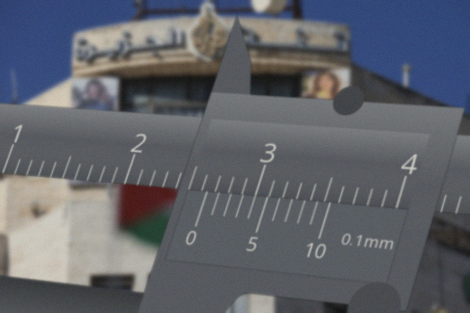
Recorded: 26.4 (mm)
